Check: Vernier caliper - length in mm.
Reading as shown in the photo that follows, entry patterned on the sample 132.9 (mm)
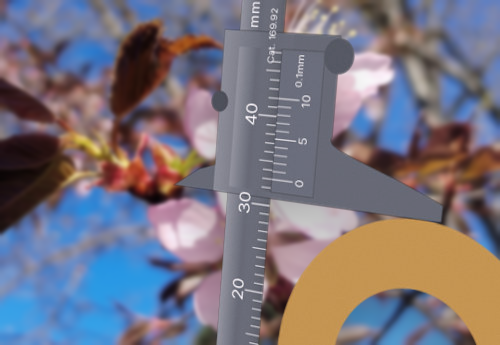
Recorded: 33.0 (mm)
